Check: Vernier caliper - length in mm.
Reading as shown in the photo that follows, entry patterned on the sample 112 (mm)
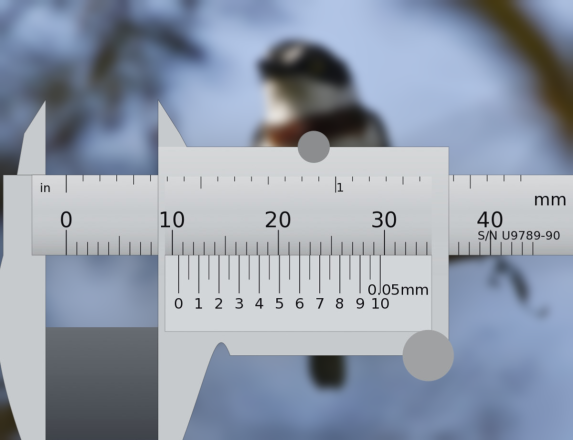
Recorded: 10.6 (mm)
